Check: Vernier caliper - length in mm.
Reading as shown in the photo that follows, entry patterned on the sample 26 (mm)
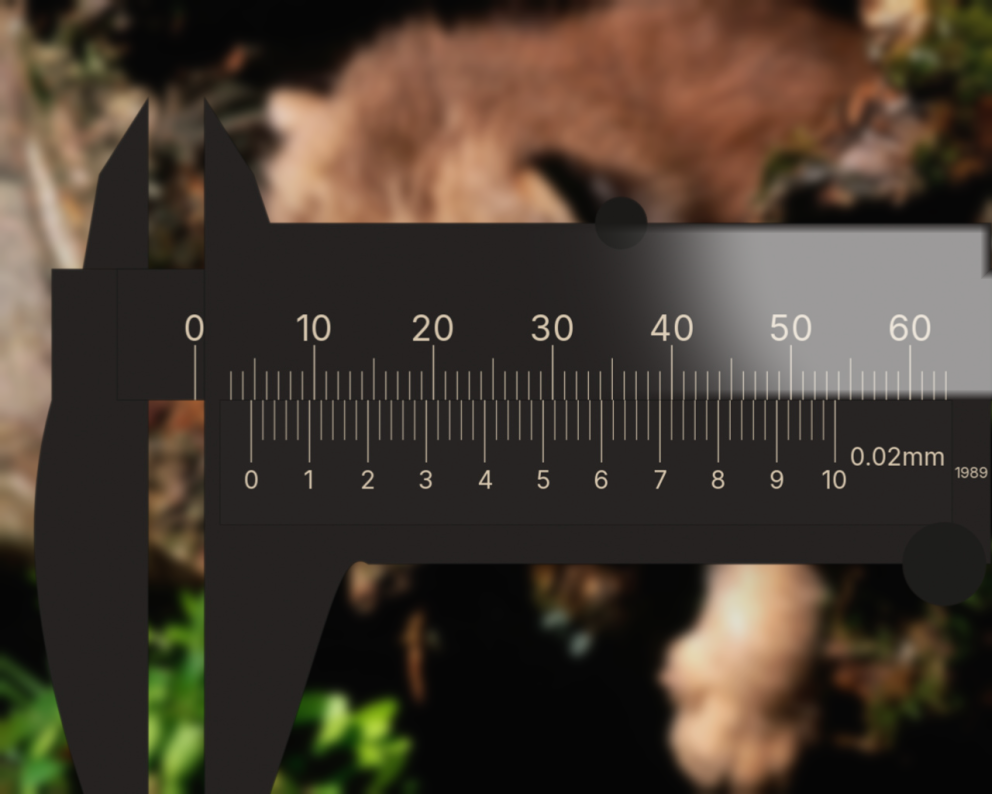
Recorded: 4.7 (mm)
